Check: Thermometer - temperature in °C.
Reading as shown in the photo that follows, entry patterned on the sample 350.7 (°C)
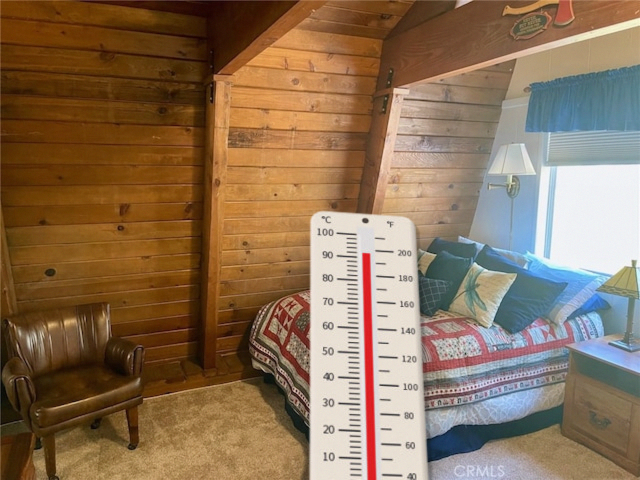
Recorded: 92 (°C)
